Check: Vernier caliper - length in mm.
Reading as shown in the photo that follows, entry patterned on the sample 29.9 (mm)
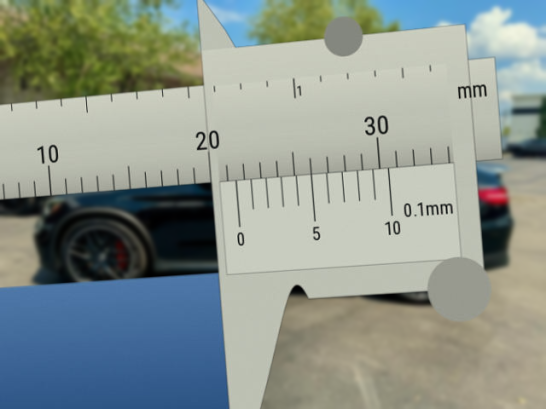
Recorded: 21.5 (mm)
